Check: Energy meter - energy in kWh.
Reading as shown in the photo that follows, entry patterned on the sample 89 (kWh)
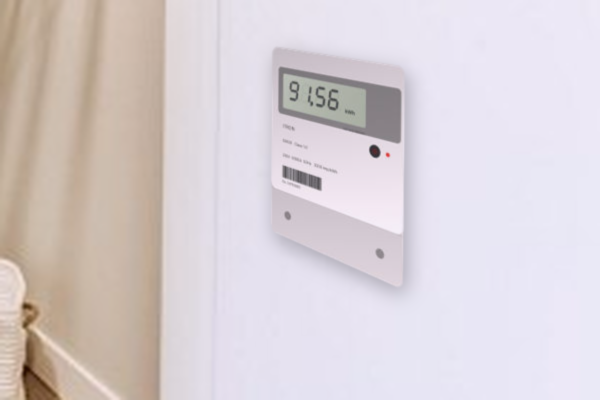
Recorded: 91.56 (kWh)
